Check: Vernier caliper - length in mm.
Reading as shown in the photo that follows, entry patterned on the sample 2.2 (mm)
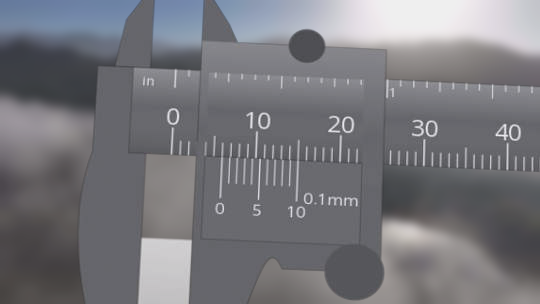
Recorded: 6.0 (mm)
